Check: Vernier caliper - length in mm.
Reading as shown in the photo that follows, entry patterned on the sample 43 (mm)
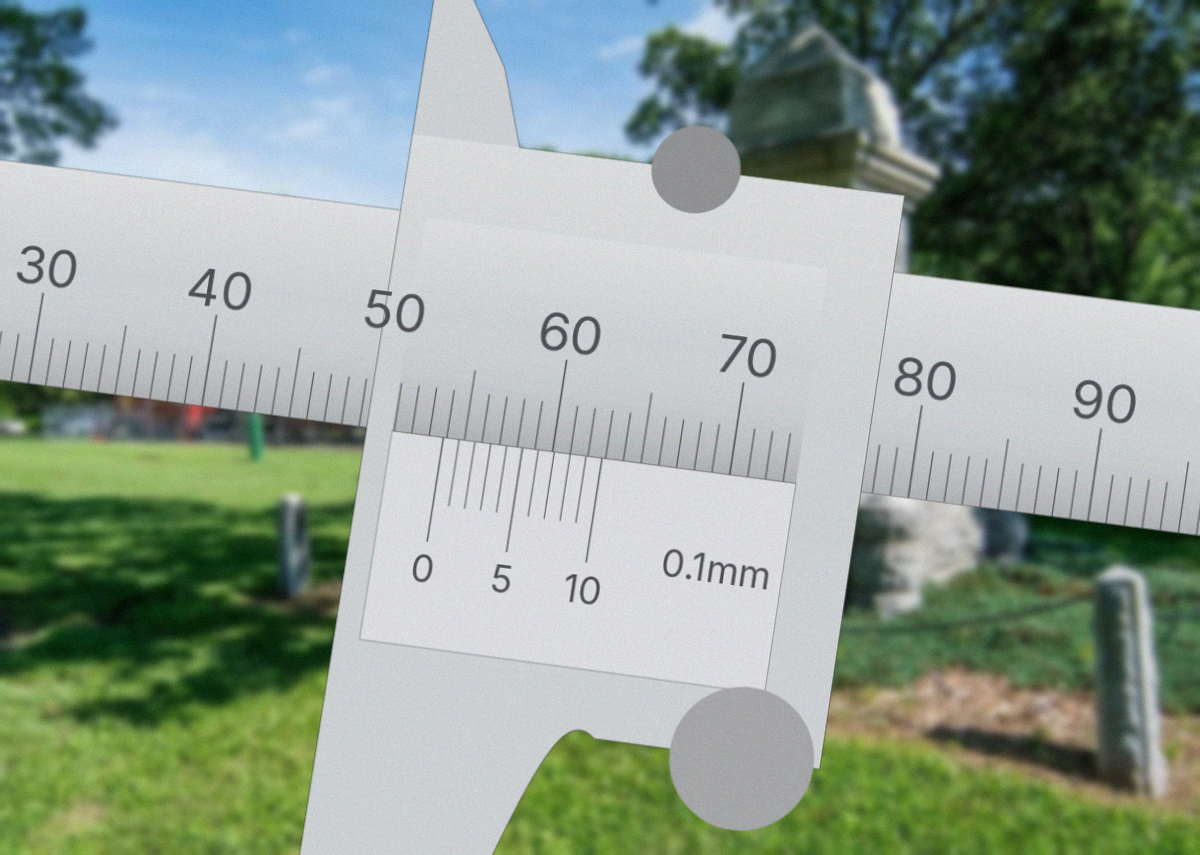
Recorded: 53.8 (mm)
